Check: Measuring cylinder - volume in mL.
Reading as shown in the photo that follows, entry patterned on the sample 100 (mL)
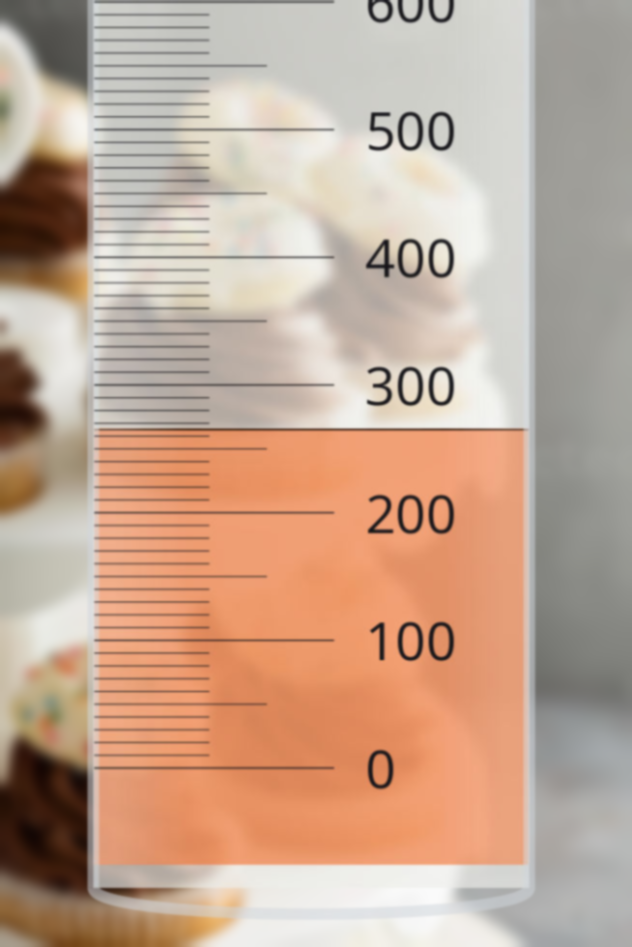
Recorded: 265 (mL)
